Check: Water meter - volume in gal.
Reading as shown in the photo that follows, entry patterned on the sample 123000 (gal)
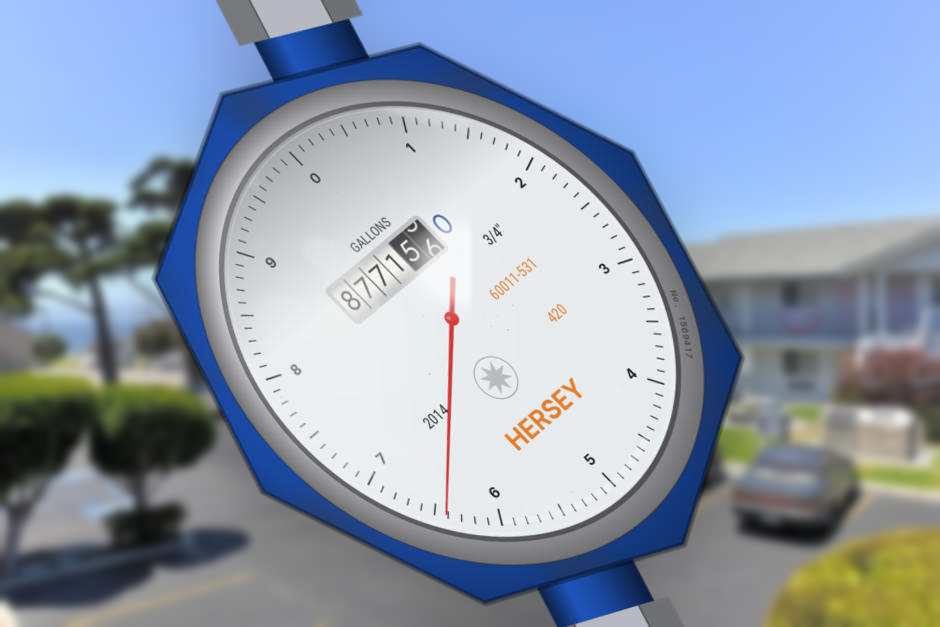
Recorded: 8771556.4 (gal)
